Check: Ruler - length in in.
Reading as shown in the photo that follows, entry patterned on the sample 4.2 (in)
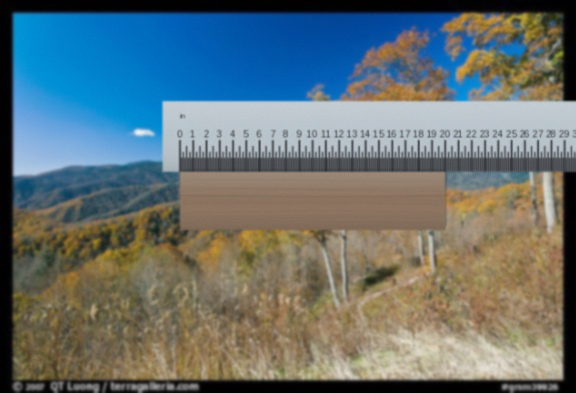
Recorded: 20 (in)
